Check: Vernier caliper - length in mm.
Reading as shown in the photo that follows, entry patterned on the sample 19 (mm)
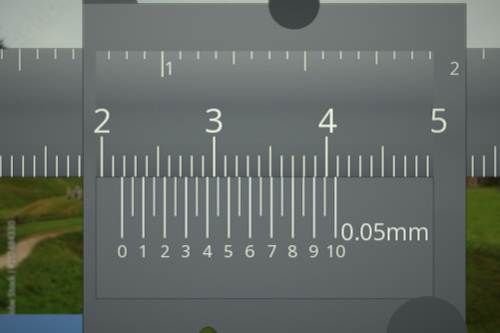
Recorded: 21.8 (mm)
